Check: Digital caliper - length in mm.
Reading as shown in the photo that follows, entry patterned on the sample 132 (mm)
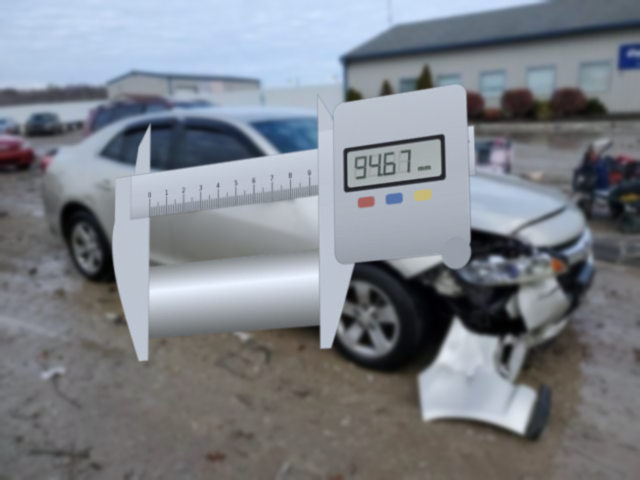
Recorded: 94.67 (mm)
